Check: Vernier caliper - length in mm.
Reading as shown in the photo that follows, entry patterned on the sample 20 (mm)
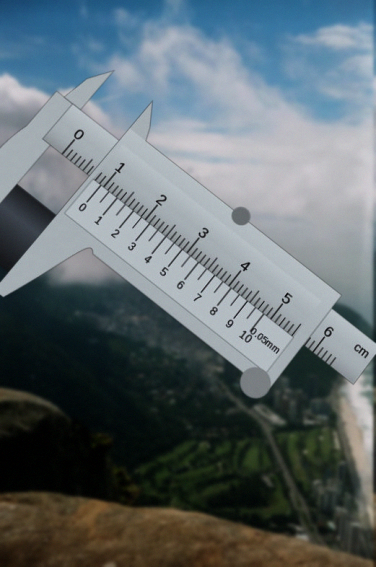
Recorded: 9.4 (mm)
